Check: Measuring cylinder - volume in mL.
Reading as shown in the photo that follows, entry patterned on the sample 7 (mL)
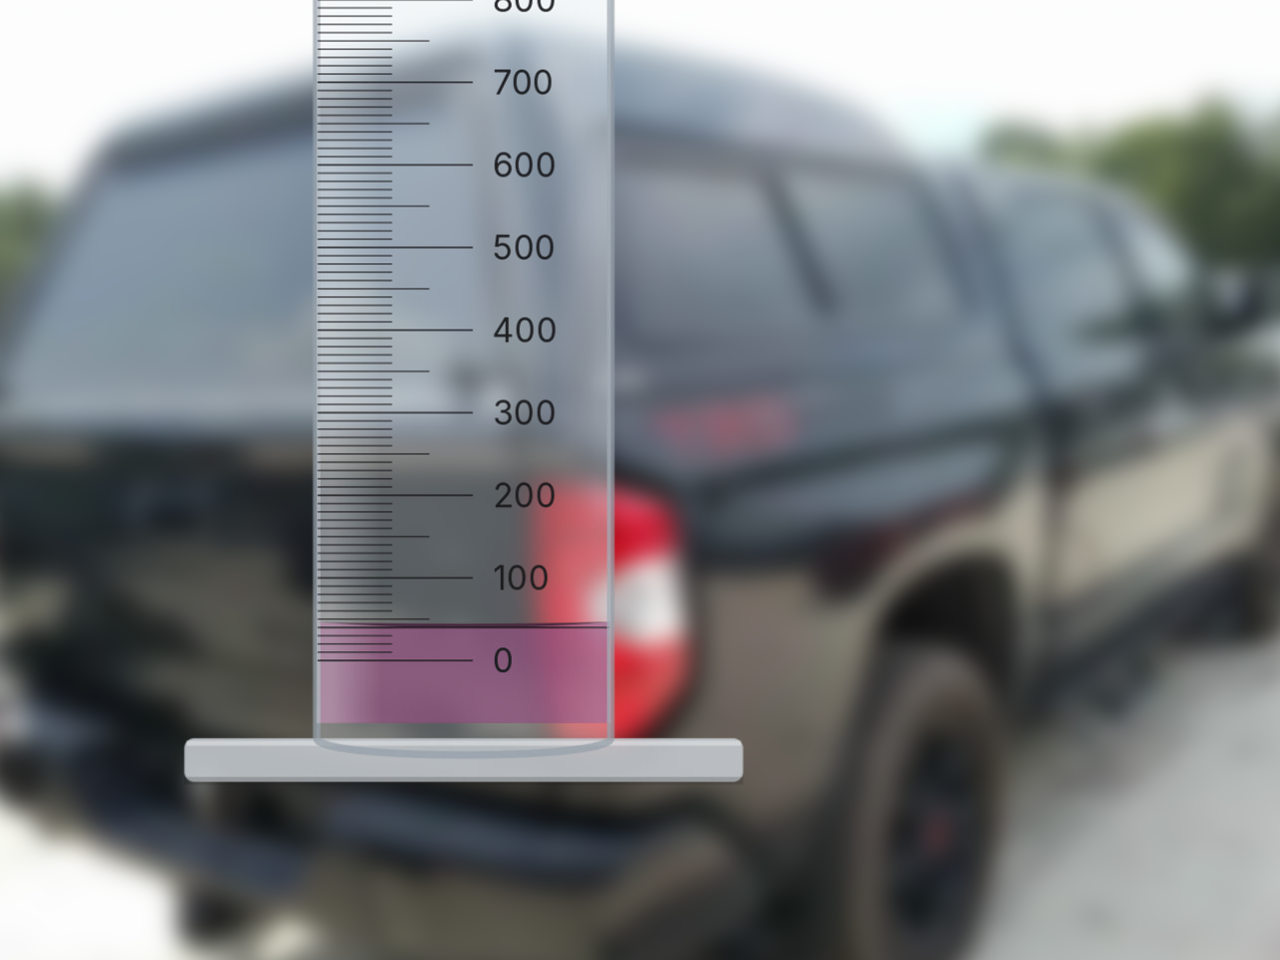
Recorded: 40 (mL)
